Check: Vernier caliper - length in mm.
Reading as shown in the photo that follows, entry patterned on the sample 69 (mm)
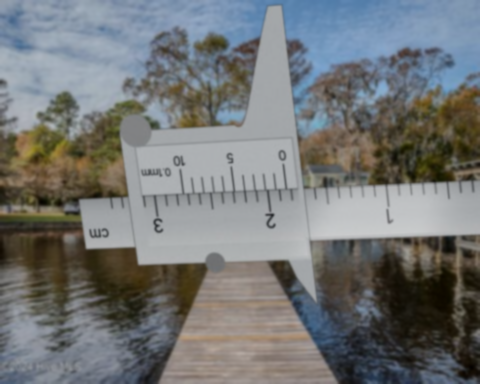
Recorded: 18.4 (mm)
